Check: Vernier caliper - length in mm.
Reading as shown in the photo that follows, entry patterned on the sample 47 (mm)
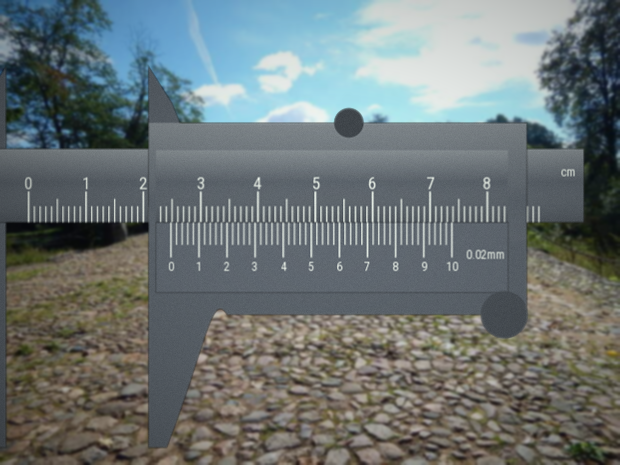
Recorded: 24.8 (mm)
